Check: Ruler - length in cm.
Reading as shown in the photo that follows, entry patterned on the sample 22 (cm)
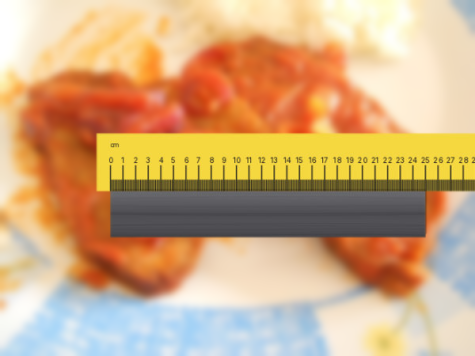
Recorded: 25 (cm)
